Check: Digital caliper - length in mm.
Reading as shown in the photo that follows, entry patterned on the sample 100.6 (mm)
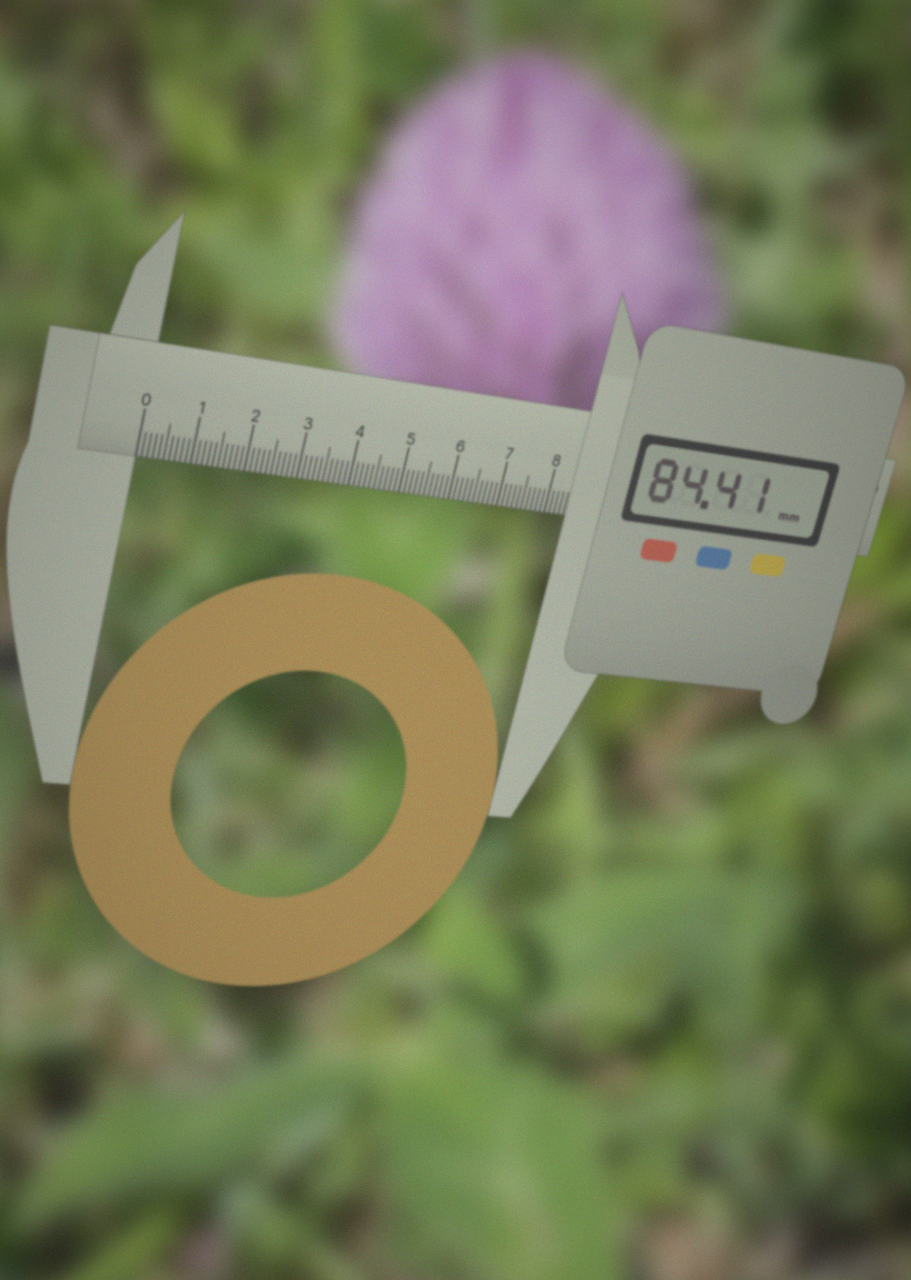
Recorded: 84.41 (mm)
